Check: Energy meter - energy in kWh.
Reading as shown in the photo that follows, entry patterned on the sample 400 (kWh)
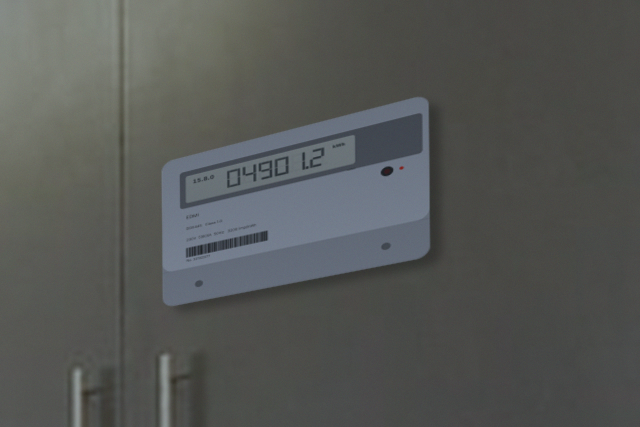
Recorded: 4901.2 (kWh)
